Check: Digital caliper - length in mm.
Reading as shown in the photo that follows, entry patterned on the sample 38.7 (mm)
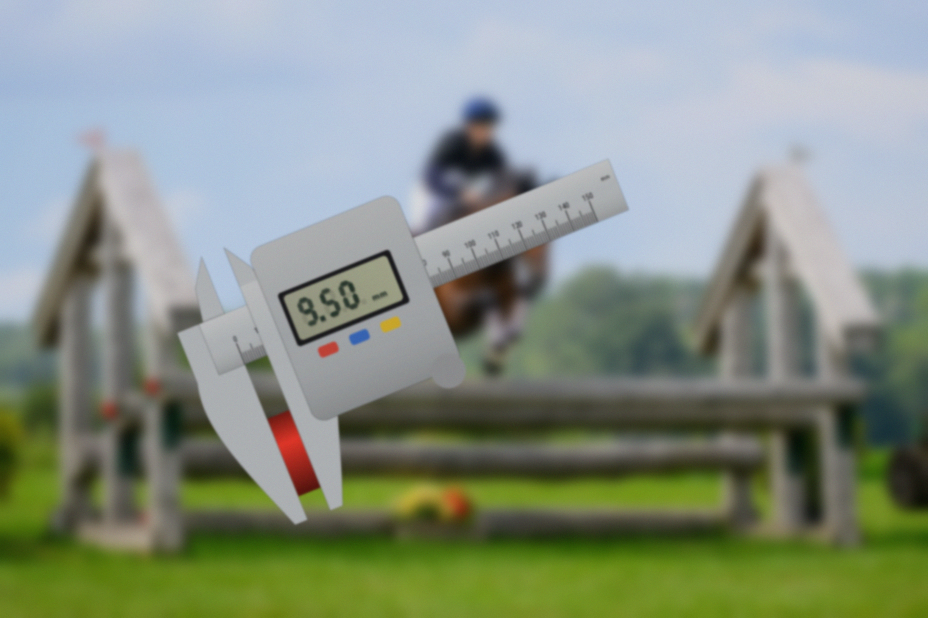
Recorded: 9.50 (mm)
